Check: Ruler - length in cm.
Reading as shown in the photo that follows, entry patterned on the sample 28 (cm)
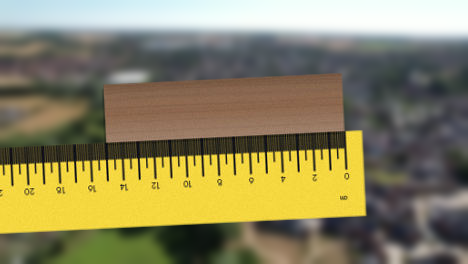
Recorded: 15 (cm)
